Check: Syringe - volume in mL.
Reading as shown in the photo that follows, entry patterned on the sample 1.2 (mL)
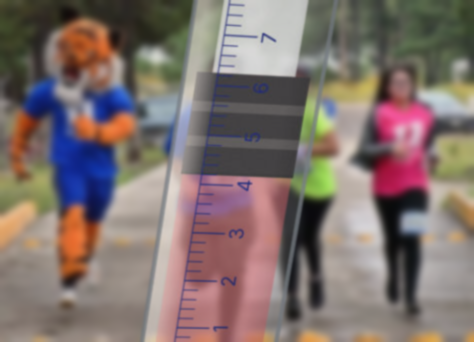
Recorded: 4.2 (mL)
